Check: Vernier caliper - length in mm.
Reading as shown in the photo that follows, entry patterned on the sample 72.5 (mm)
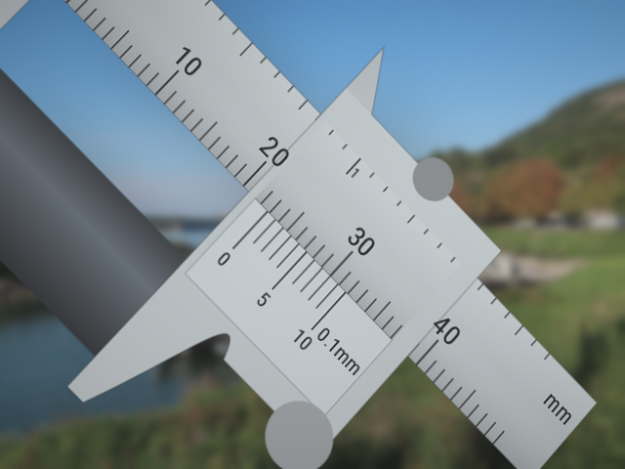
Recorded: 22.8 (mm)
